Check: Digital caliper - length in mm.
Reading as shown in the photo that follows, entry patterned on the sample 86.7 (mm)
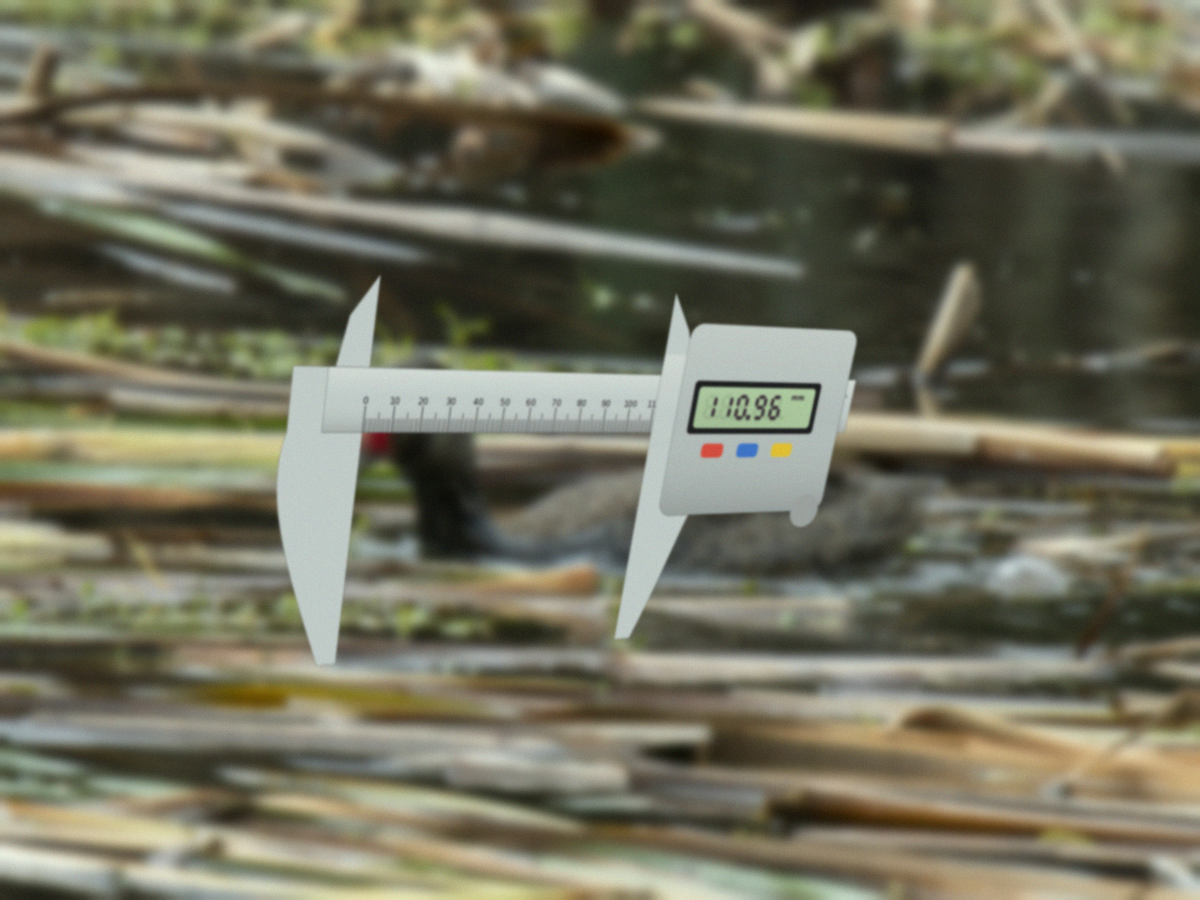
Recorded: 110.96 (mm)
